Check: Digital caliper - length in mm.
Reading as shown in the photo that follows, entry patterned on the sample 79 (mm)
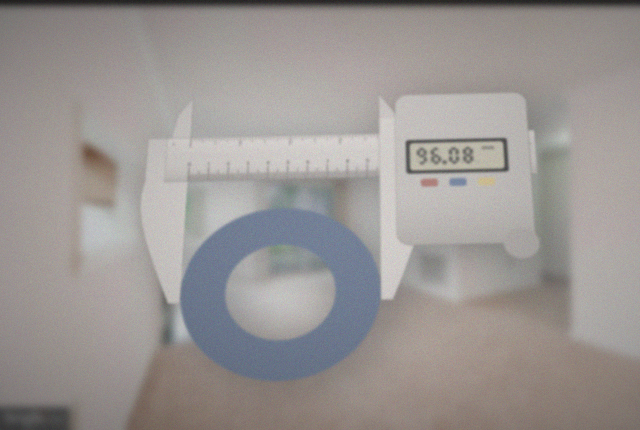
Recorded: 96.08 (mm)
